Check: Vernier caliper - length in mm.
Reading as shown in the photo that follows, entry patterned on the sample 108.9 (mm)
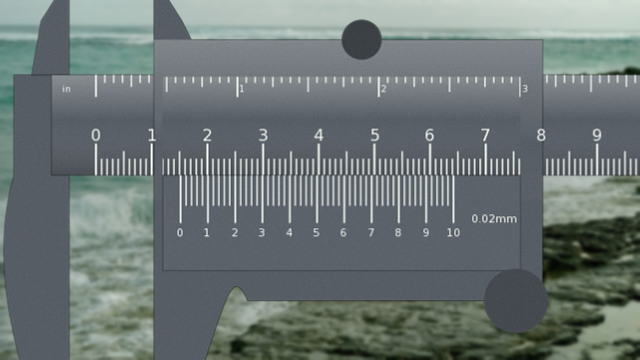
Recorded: 15.2 (mm)
